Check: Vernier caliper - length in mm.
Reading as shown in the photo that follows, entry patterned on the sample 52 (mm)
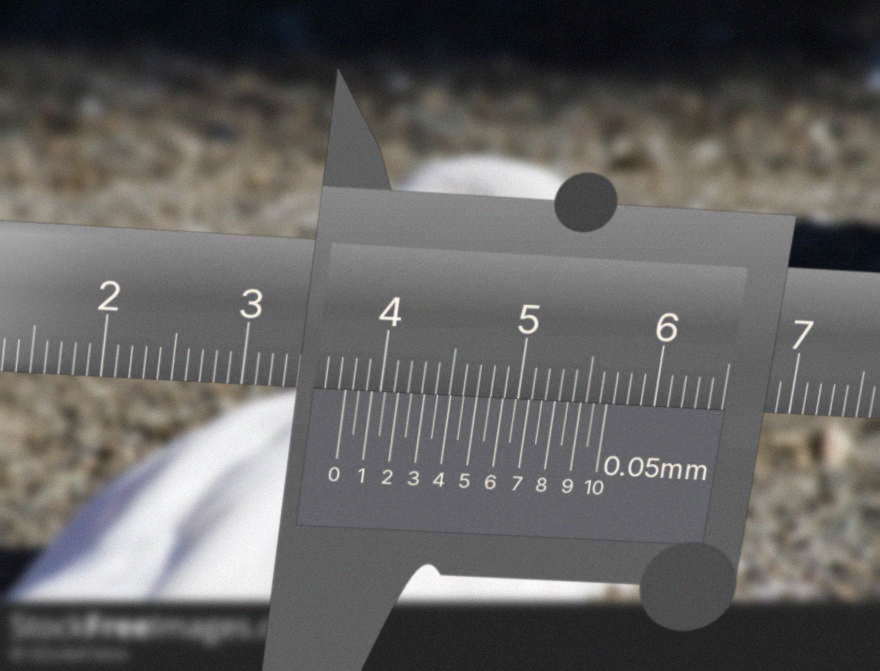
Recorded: 37.5 (mm)
